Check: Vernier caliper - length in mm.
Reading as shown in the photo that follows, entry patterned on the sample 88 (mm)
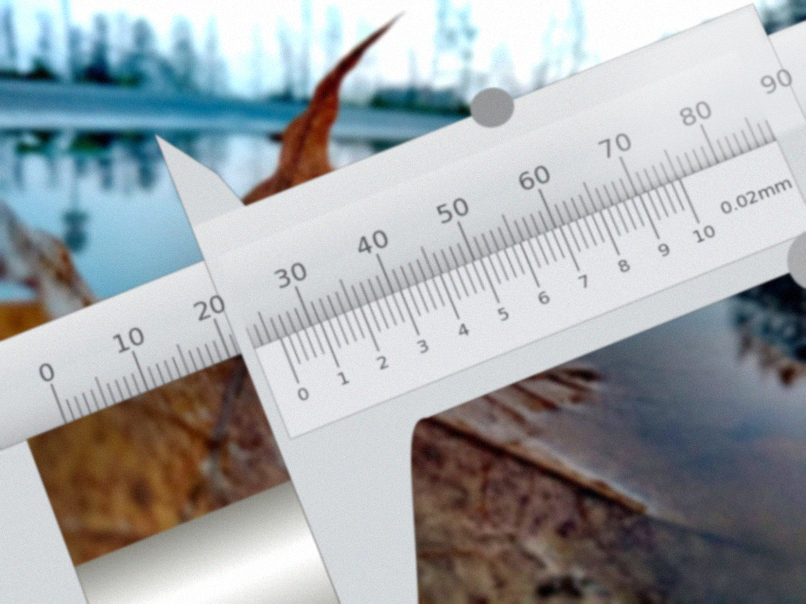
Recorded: 26.2 (mm)
